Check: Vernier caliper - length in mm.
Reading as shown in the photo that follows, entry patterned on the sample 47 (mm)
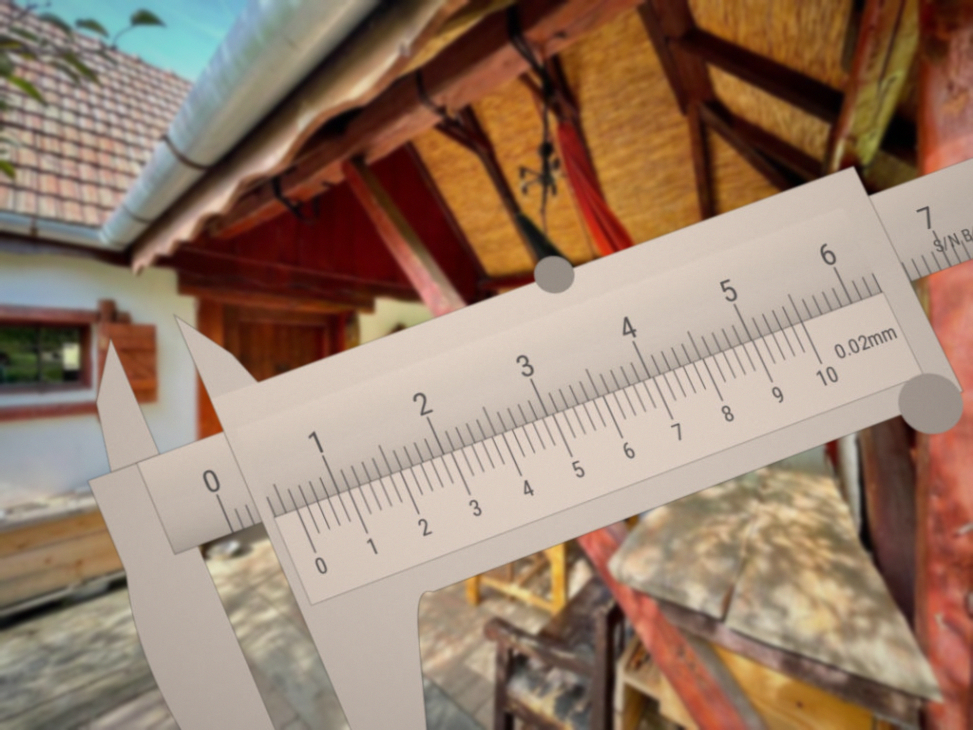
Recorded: 6.0 (mm)
